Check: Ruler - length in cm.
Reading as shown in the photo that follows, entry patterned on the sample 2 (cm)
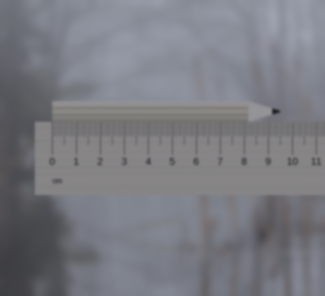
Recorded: 9.5 (cm)
